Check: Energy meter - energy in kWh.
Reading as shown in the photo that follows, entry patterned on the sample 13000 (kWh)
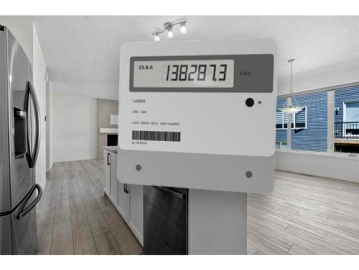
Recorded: 138287.3 (kWh)
